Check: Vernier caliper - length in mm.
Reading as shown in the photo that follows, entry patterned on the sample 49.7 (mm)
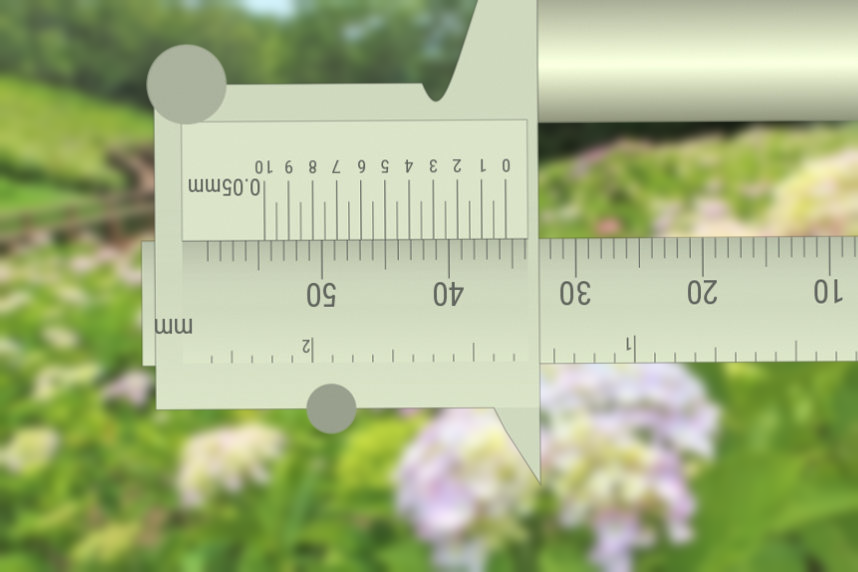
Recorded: 35.5 (mm)
